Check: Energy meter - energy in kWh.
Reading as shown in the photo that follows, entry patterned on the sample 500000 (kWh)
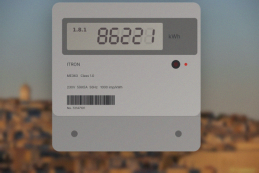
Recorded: 86221 (kWh)
